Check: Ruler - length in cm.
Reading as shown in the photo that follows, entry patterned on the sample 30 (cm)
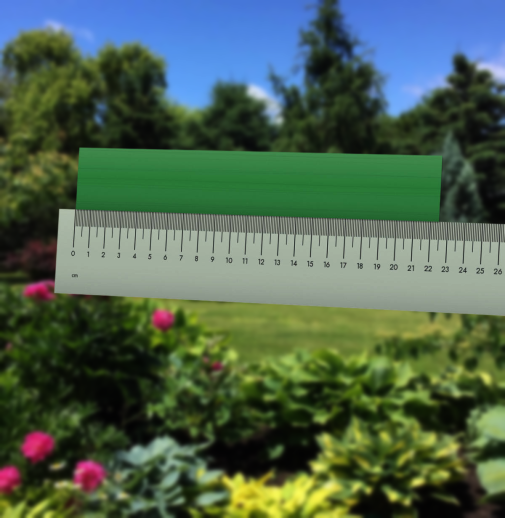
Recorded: 22.5 (cm)
